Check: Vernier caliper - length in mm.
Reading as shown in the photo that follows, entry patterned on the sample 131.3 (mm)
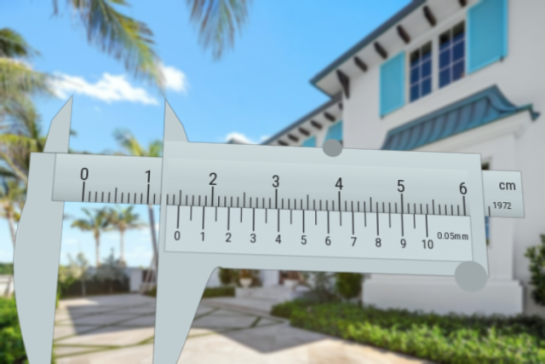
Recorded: 14.8 (mm)
